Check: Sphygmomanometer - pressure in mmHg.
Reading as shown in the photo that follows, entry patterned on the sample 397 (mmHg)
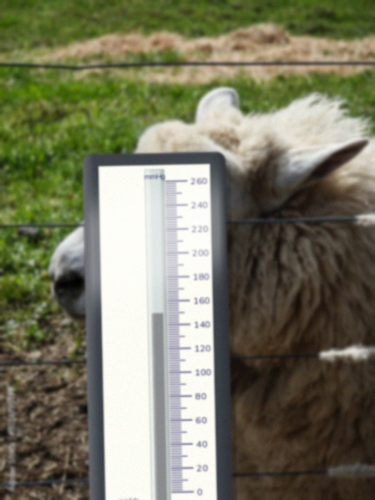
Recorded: 150 (mmHg)
